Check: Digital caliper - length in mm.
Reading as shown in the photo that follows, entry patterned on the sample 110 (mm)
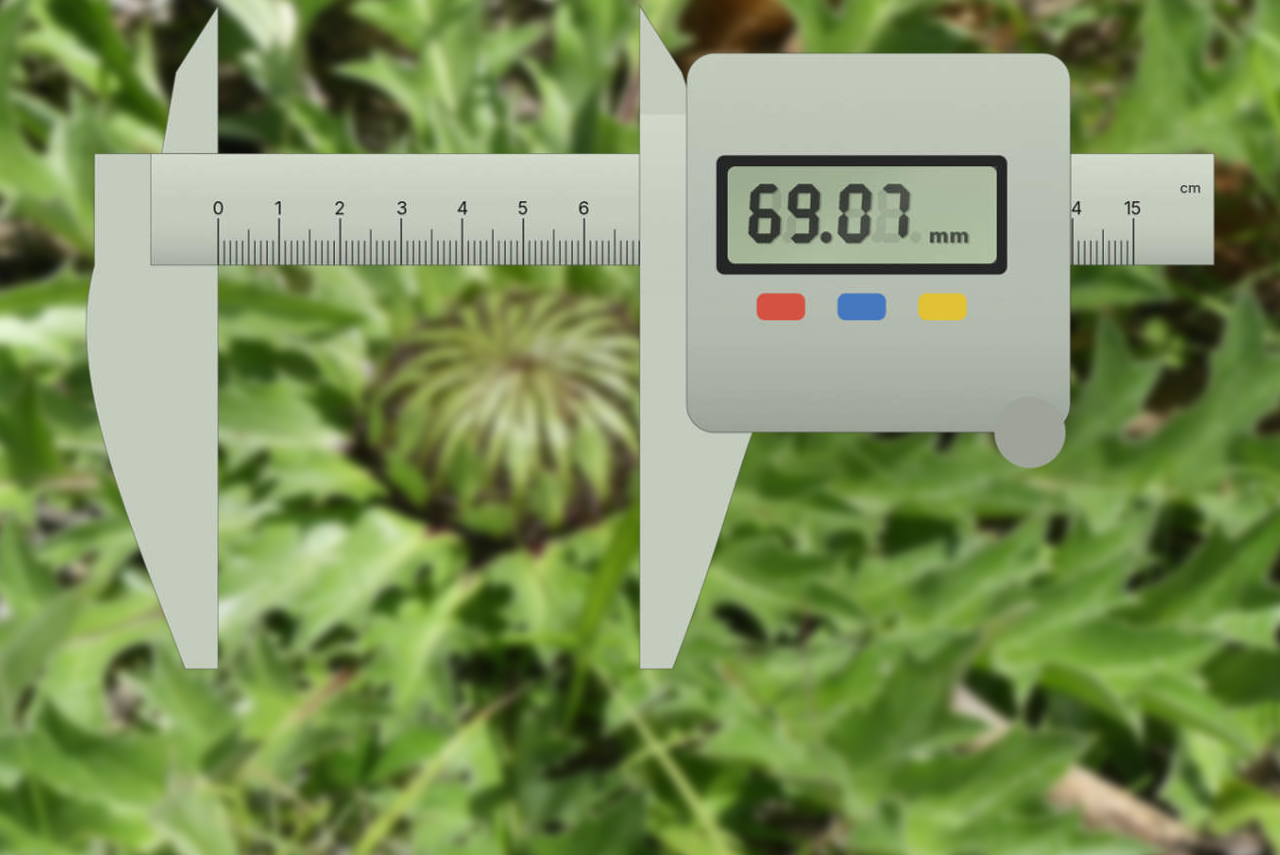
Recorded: 69.07 (mm)
